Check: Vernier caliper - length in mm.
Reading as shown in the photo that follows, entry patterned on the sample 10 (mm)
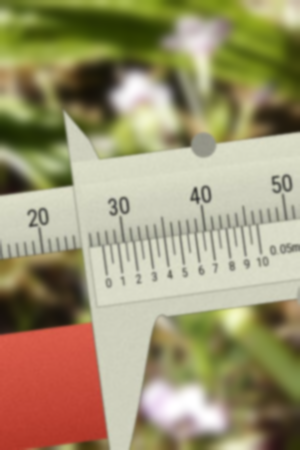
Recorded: 27.4 (mm)
